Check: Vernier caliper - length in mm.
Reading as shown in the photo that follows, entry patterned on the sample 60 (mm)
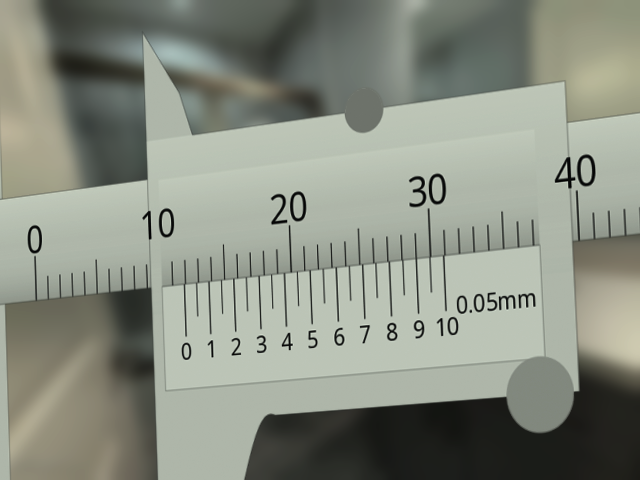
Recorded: 11.9 (mm)
